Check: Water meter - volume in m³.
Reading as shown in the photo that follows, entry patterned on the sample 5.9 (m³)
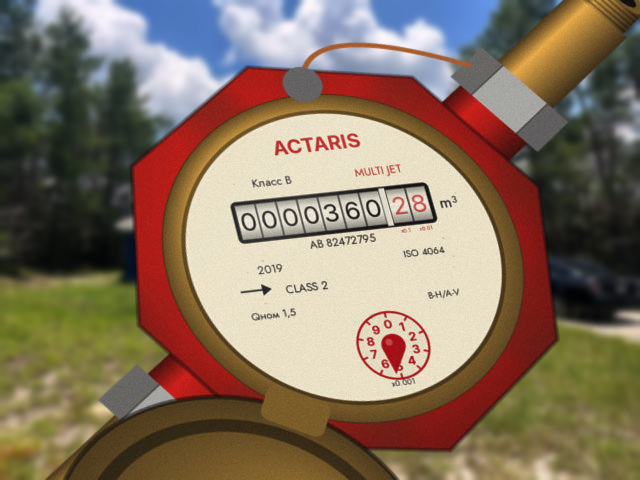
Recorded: 360.285 (m³)
